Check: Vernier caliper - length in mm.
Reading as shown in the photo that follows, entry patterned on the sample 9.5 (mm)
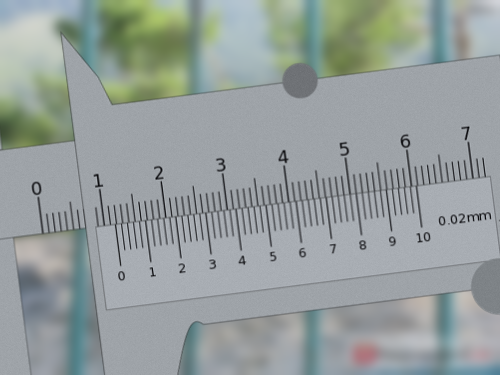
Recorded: 11.8 (mm)
